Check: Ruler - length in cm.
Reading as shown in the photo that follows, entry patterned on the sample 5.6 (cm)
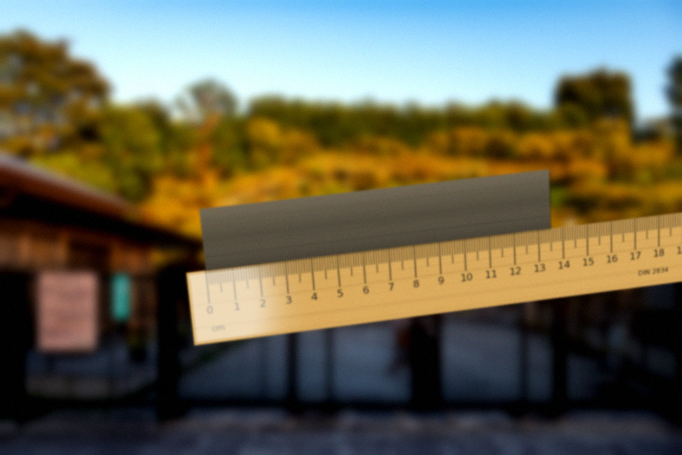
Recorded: 13.5 (cm)
